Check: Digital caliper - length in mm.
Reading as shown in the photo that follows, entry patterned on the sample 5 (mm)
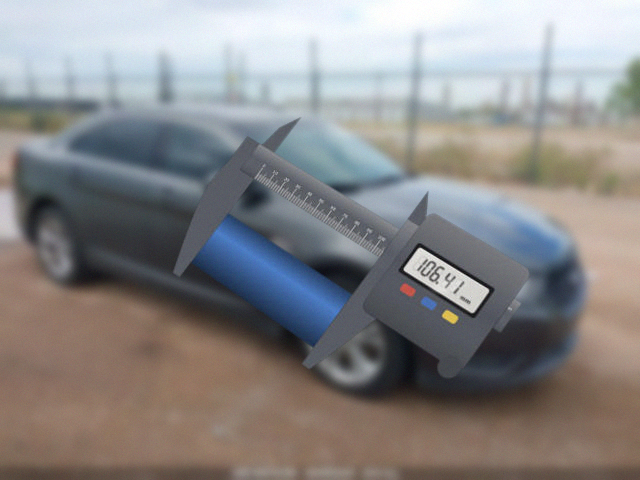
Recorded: 106.41 (mm)
